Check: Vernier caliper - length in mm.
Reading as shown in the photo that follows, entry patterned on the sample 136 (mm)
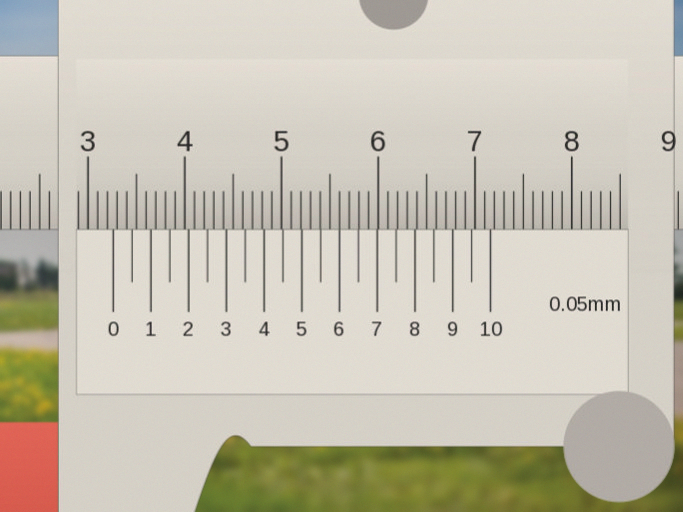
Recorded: 32.6 (mm)
